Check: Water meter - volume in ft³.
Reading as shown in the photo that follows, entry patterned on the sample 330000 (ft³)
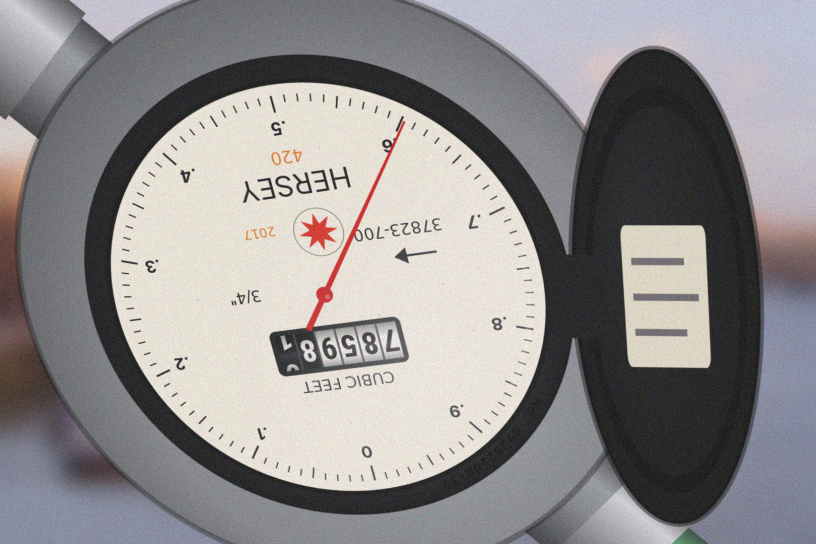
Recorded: 785980.60 (ft³)
